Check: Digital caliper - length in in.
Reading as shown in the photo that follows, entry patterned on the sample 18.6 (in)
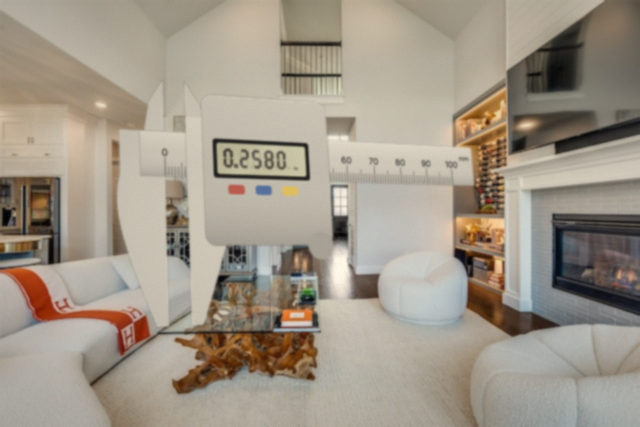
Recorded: 0.2580 (in)
